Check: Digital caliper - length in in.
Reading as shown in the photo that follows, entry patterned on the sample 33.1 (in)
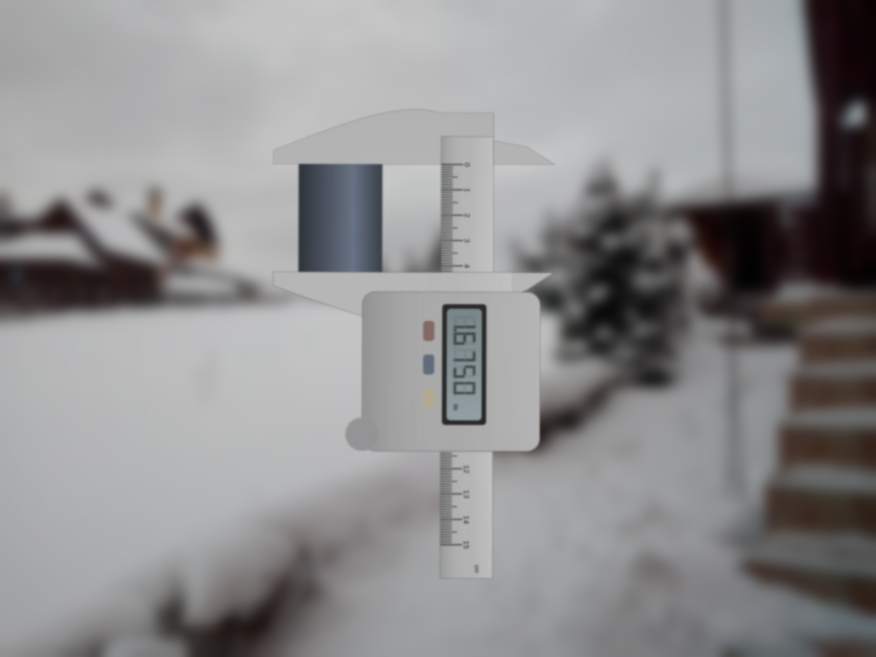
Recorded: 1.6750 (in)
